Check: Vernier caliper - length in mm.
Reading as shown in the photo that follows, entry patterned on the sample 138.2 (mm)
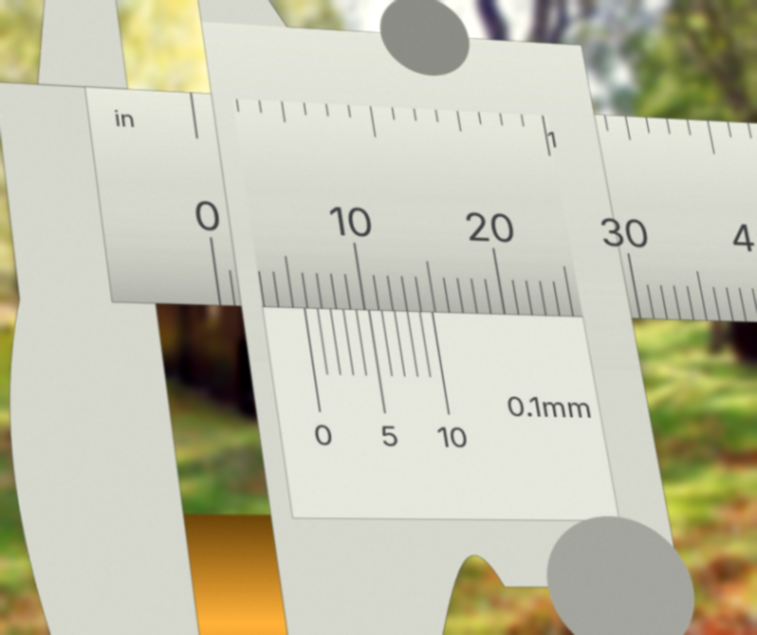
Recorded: 5.8 (mm)
